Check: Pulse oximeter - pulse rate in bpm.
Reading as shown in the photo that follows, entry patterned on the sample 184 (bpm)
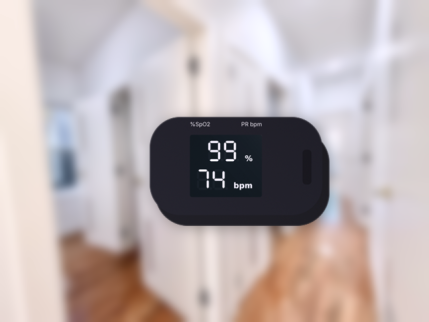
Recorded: 74 (bpm)
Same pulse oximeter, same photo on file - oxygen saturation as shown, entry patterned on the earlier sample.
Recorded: 99 (%)
